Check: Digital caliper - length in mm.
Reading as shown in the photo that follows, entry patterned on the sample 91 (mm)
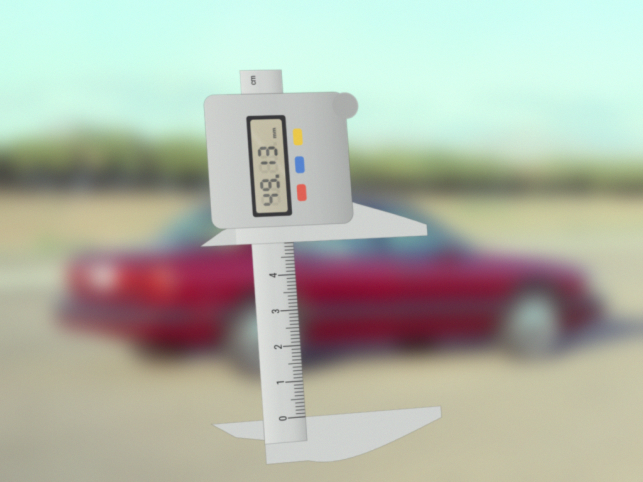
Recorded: 49.13 (mm)
